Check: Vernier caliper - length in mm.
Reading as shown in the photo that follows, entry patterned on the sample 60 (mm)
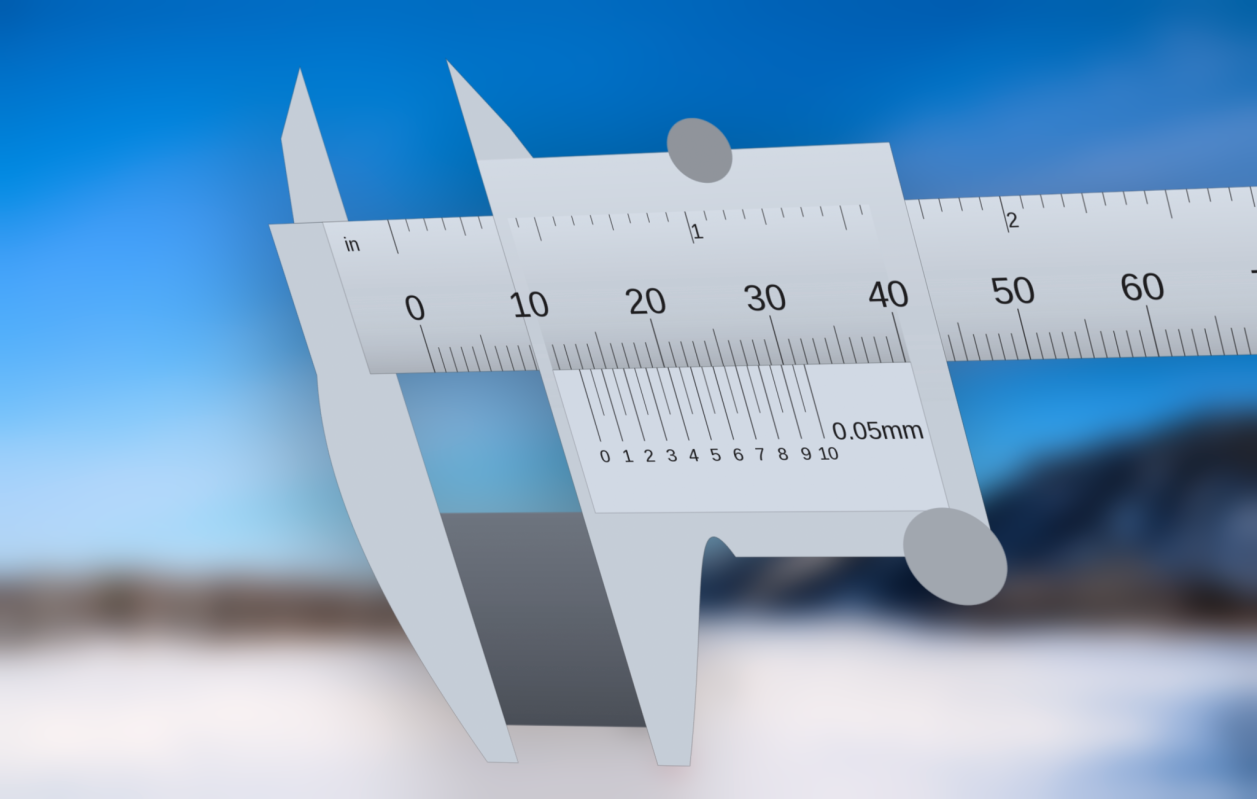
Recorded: 12.7 (mm)
